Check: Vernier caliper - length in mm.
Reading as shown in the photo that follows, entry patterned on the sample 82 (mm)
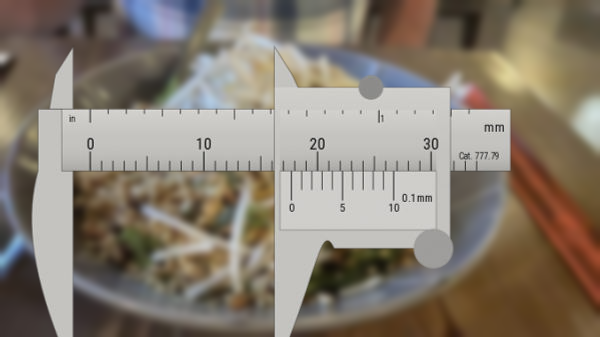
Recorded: 17.7 (mm)
